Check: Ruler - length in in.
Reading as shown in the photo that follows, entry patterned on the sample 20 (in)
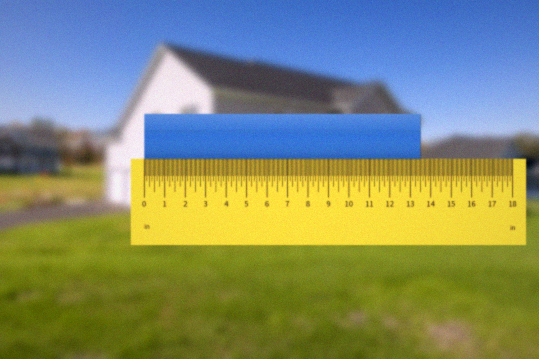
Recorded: 13.5 (in)
